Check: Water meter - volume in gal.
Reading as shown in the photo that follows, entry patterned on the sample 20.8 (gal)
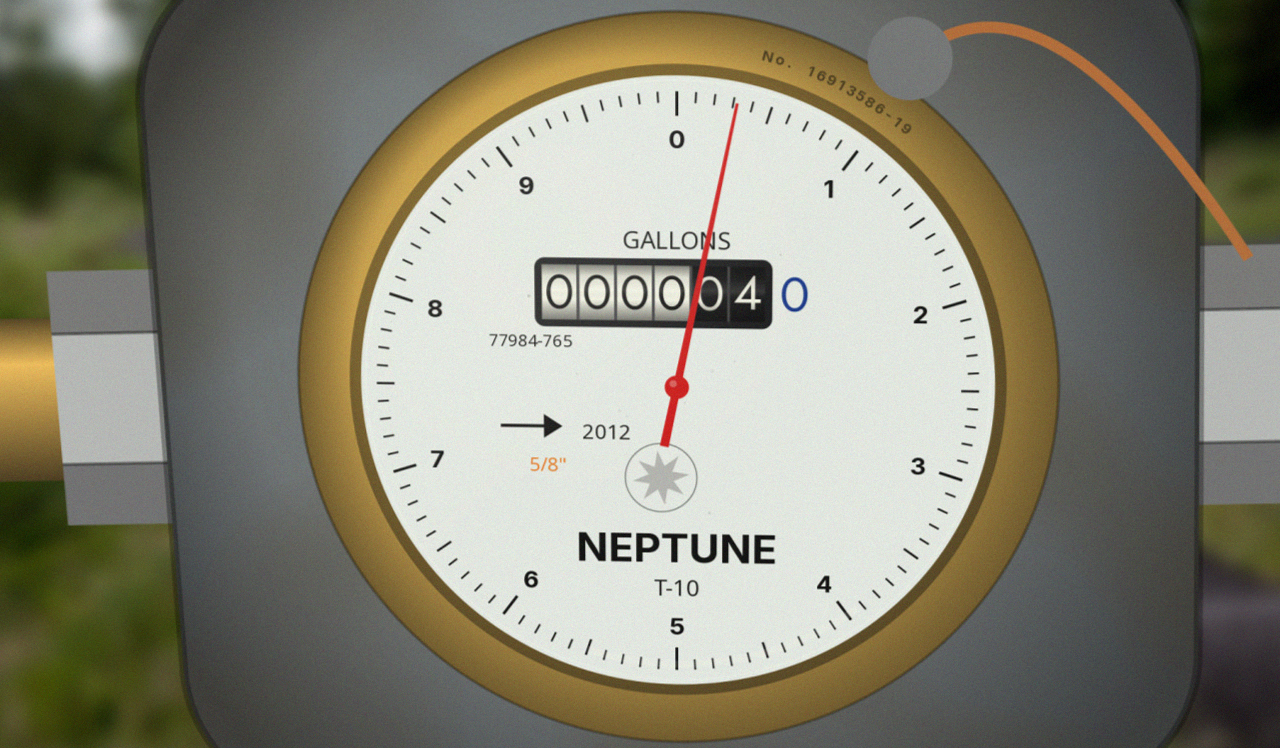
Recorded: 40.3 (gal)
